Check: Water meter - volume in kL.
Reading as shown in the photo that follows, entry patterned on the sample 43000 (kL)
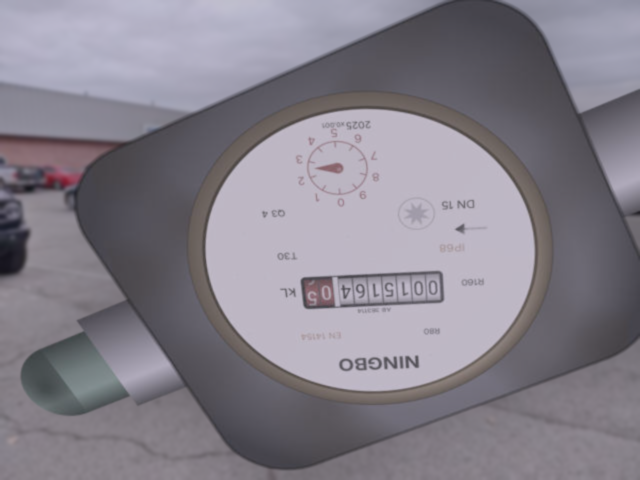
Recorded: 15164.052 (kL)
